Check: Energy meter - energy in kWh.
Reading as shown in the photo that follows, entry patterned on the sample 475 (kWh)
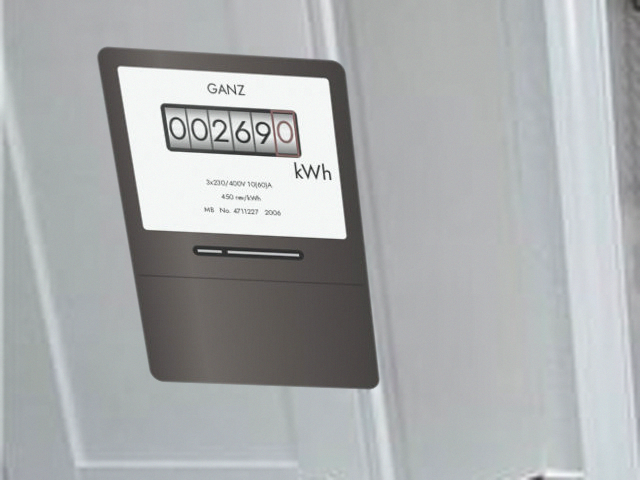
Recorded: 269.0 (kWh)
